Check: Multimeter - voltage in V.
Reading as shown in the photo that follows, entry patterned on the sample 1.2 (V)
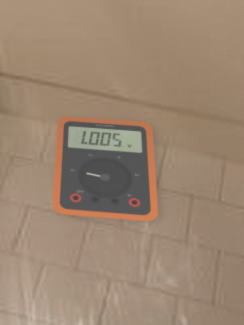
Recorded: 1.005 (V)
